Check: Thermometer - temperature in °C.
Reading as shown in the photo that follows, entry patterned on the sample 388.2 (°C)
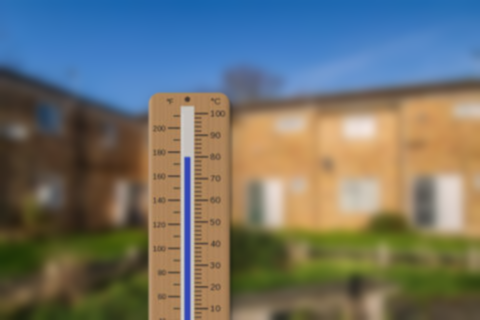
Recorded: 80 (°C)
